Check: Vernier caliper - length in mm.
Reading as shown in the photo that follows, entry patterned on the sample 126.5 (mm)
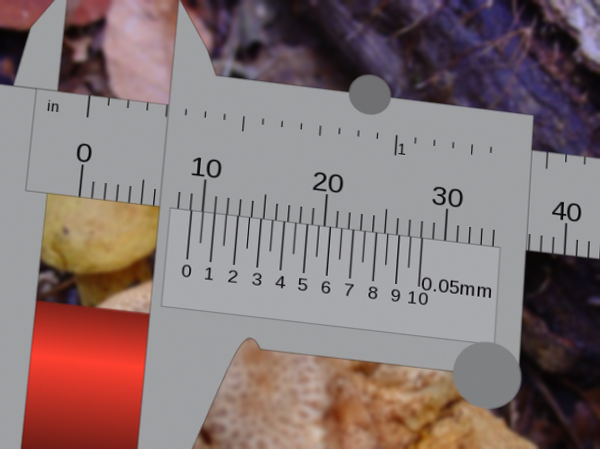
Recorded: 9.1 (mm)
